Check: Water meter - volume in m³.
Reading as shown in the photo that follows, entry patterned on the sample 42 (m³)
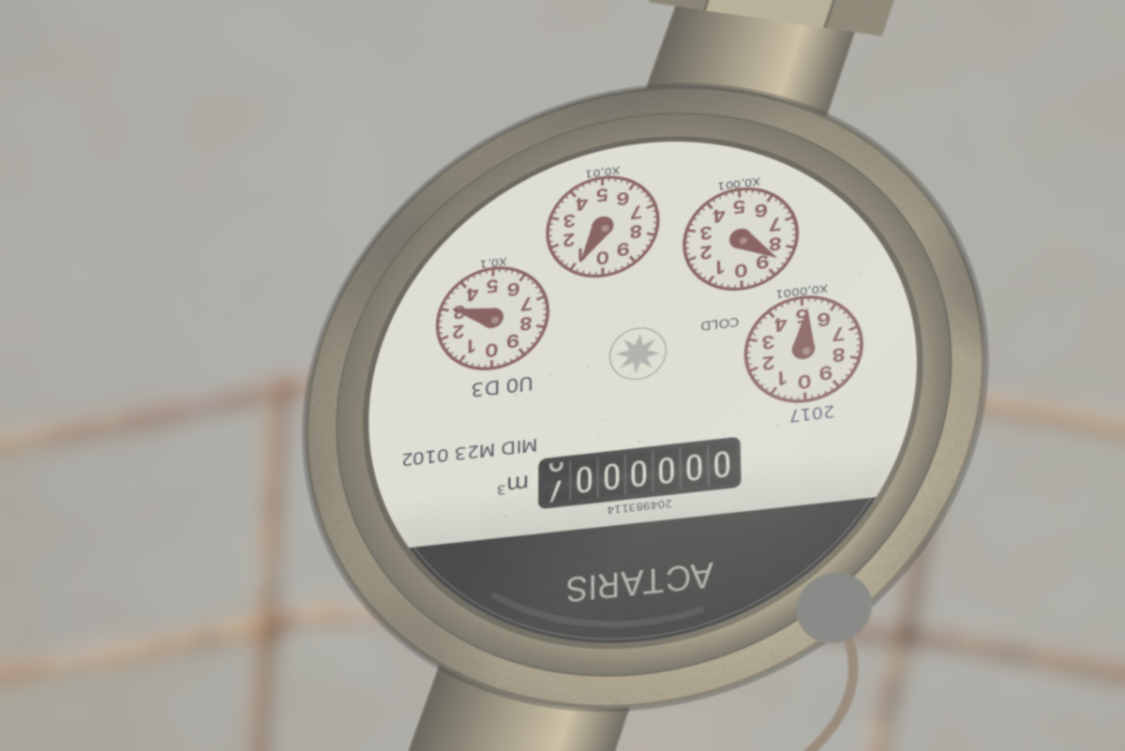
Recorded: 7.3085 (m³)
